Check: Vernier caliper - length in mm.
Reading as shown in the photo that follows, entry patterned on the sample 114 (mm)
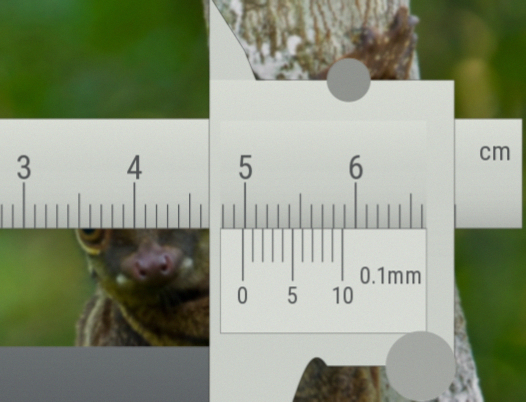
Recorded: 49.8 (mm)
